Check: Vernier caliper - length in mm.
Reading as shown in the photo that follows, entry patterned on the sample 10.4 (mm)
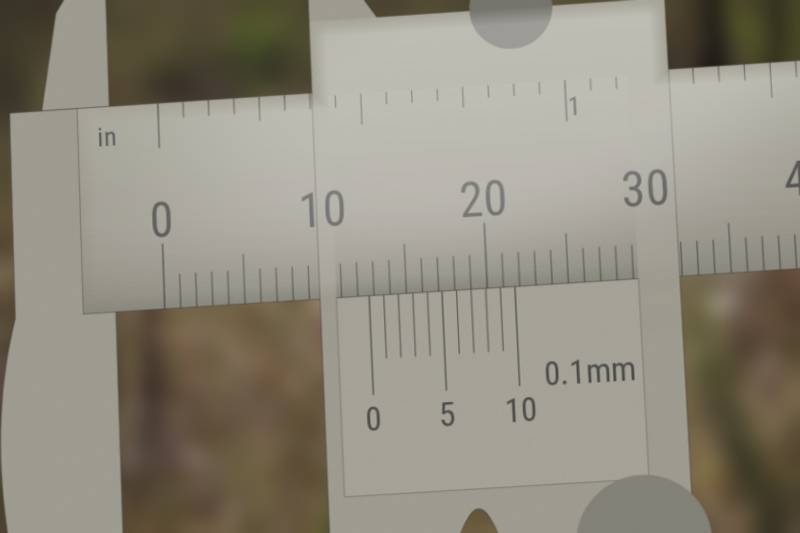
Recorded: 12.7 (mm)
